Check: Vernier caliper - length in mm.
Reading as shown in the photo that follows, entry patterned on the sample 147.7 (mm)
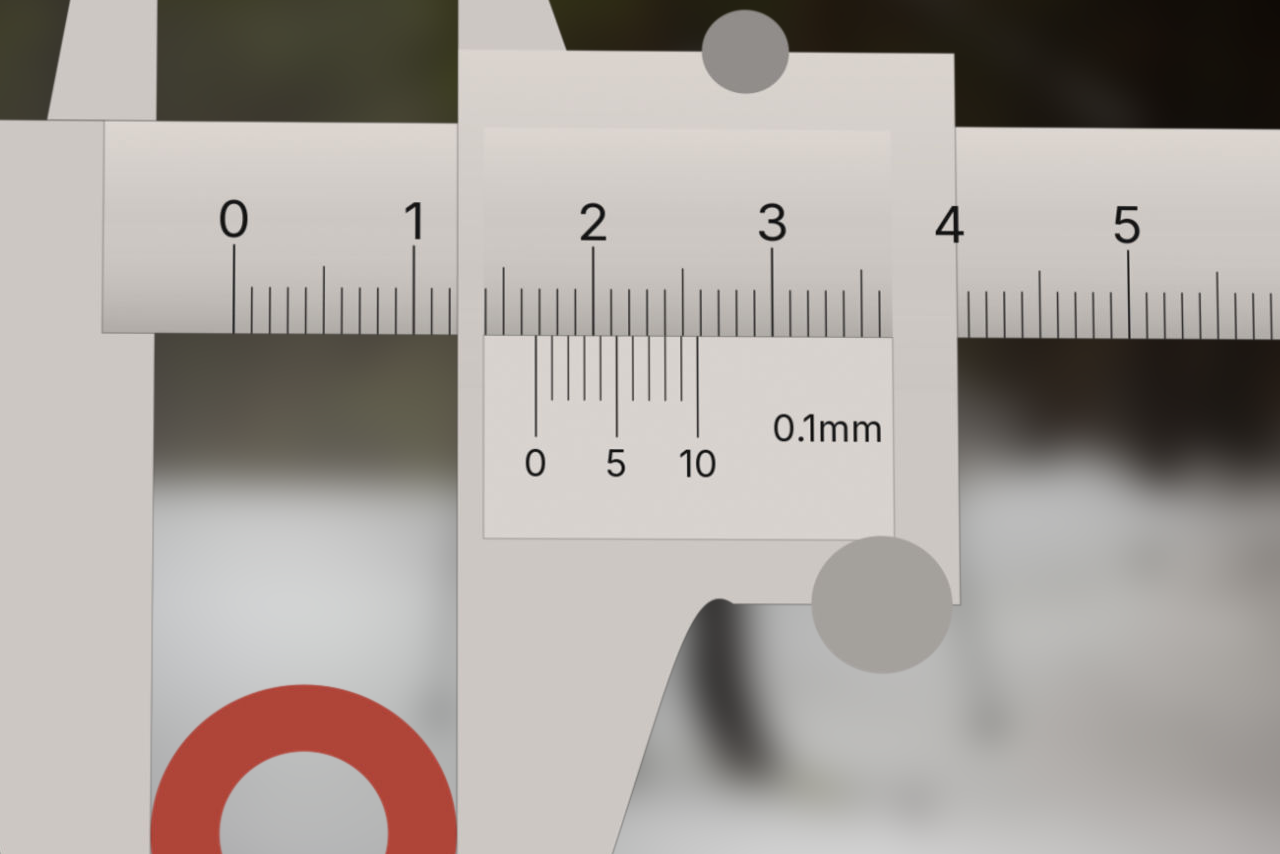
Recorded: 16.8 (mm)
